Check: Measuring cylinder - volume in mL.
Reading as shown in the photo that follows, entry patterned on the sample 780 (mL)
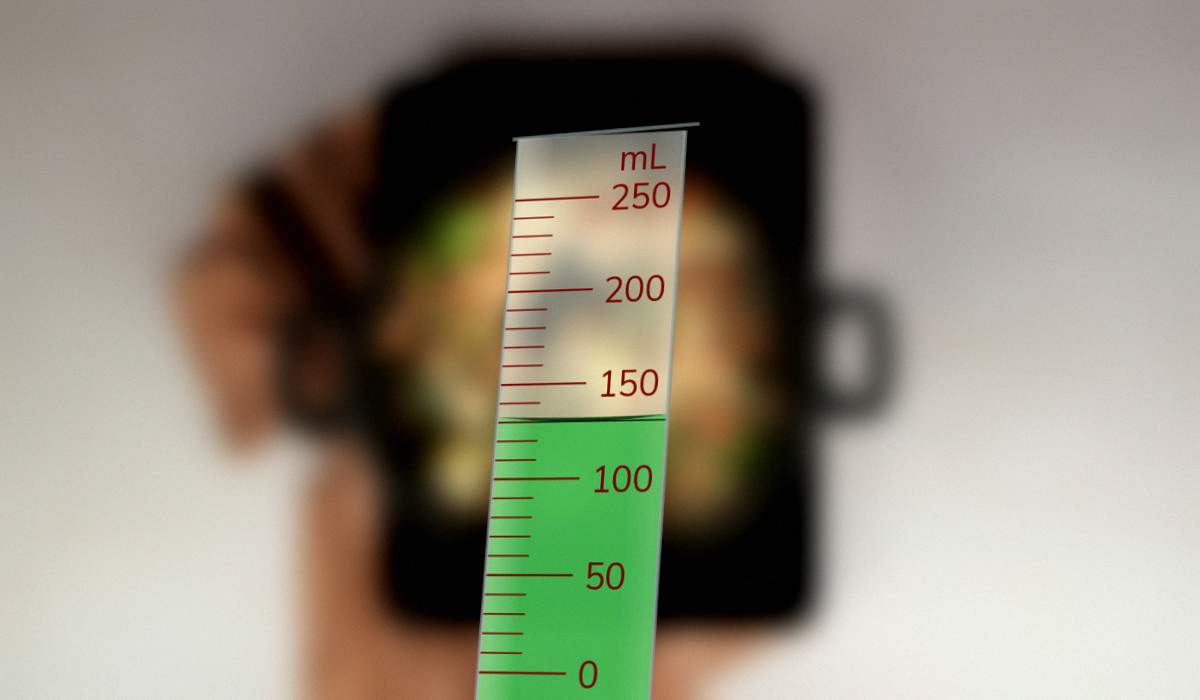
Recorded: 130 (mL)
